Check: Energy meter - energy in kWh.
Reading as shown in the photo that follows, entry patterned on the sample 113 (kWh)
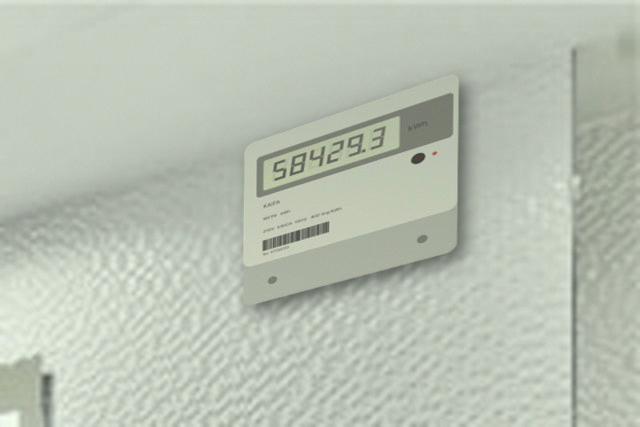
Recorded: 58429.3 (kWh)
